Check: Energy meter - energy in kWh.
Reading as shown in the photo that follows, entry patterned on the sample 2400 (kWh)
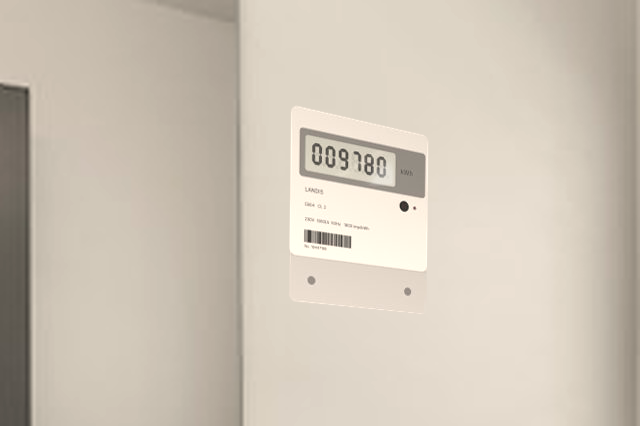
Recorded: 9780 (kWh)
